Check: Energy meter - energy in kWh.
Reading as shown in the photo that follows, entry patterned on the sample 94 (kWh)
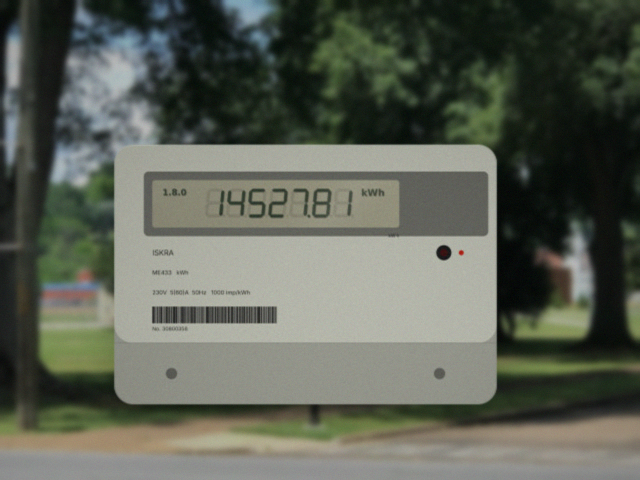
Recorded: 14527.81 (kWh)
